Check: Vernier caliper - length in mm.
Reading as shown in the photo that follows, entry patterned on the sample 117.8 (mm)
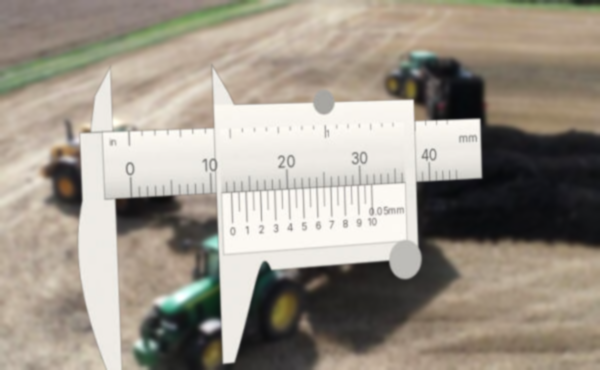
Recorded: 12.6 (mm)
